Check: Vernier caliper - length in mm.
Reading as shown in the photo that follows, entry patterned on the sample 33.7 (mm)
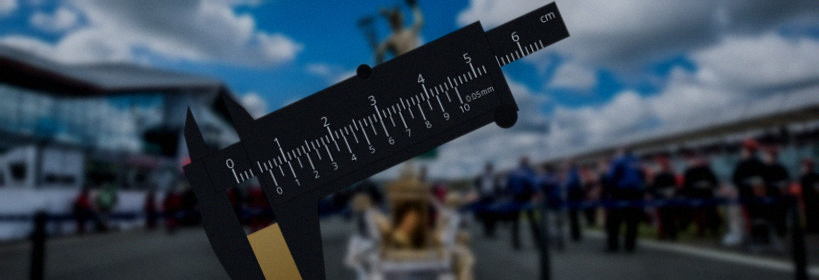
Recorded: 6.5 (mm)
